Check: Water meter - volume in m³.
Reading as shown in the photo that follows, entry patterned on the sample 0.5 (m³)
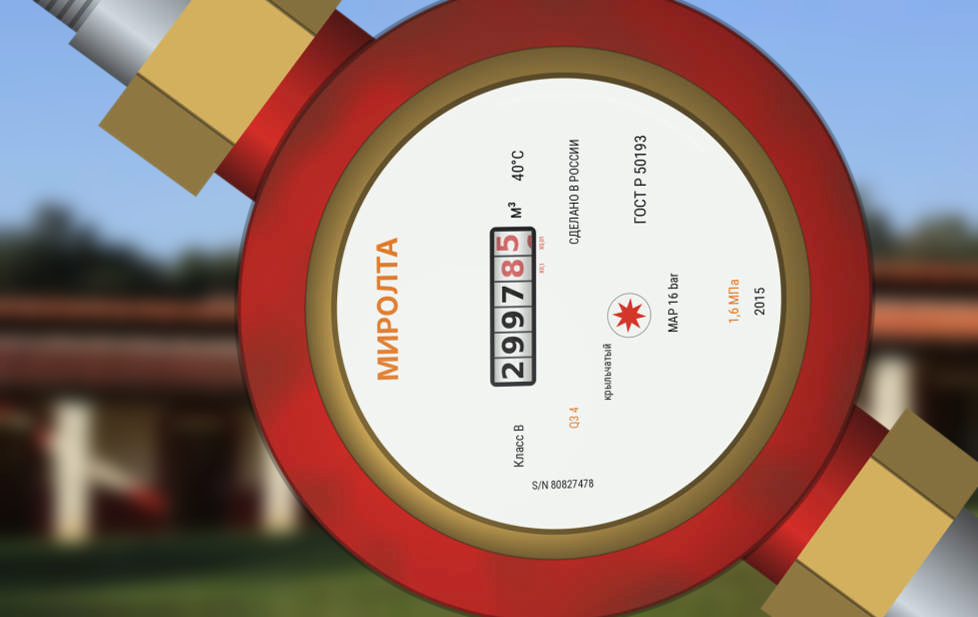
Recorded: 2997.85 (m³)
